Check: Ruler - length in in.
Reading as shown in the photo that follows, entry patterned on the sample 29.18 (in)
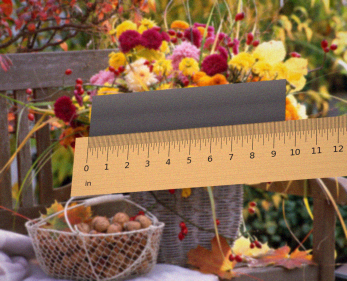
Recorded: 9.5 (in)
